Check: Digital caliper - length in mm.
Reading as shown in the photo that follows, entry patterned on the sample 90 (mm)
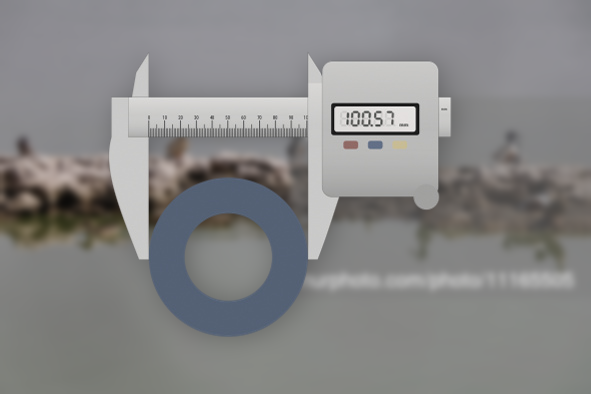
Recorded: 100.57 (mm)
